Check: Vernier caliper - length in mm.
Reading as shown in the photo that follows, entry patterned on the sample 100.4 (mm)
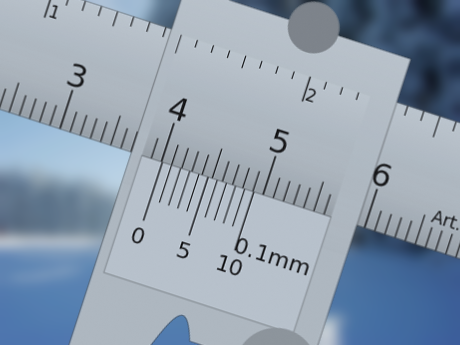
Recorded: 40.1 (mm)
